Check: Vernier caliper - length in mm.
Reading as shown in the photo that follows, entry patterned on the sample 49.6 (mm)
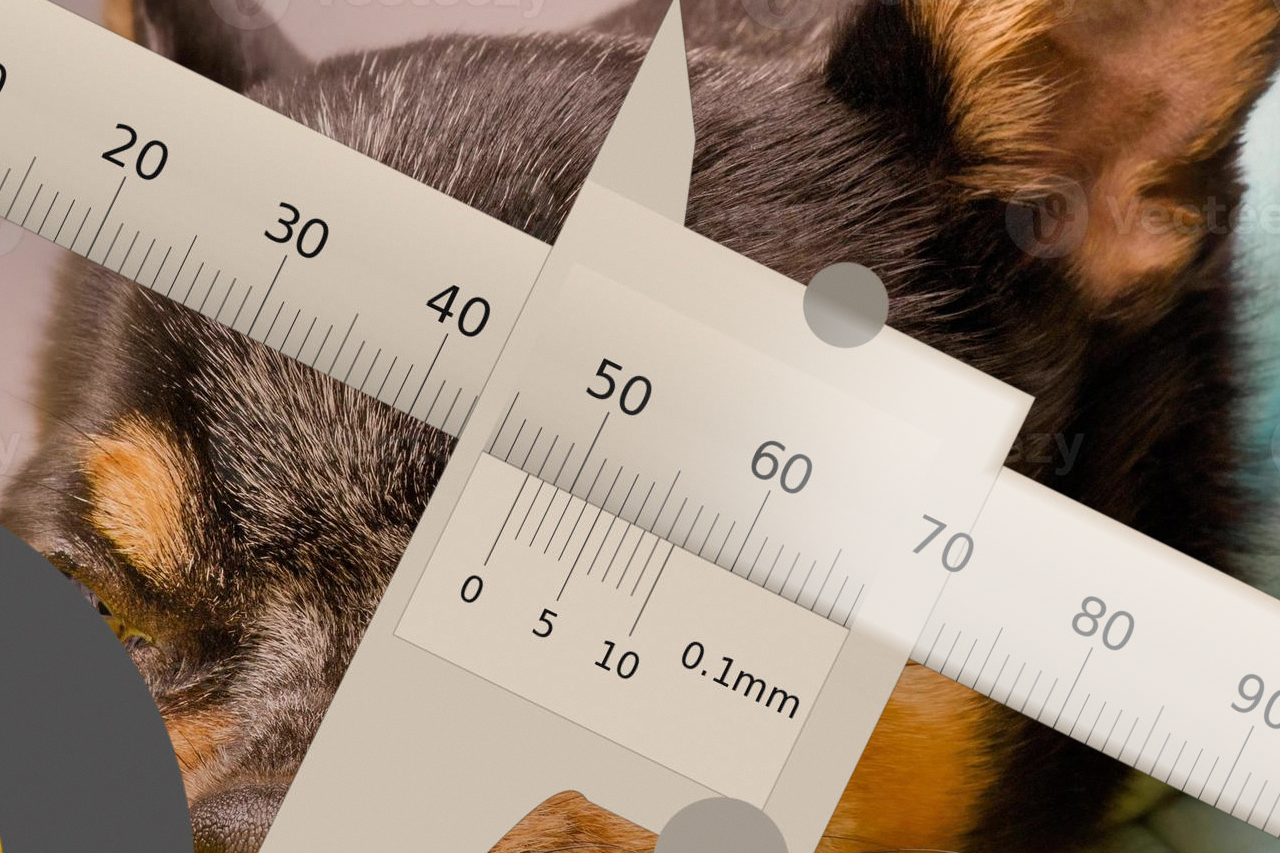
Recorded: 47.5 (mm)
